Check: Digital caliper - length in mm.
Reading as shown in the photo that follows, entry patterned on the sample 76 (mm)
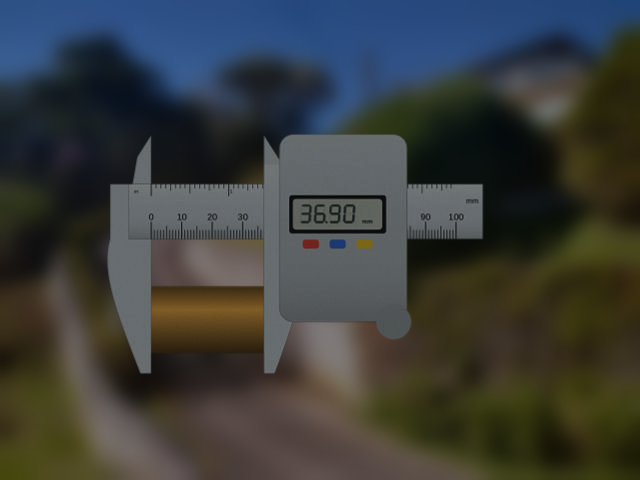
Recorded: 36.90 (mm)
